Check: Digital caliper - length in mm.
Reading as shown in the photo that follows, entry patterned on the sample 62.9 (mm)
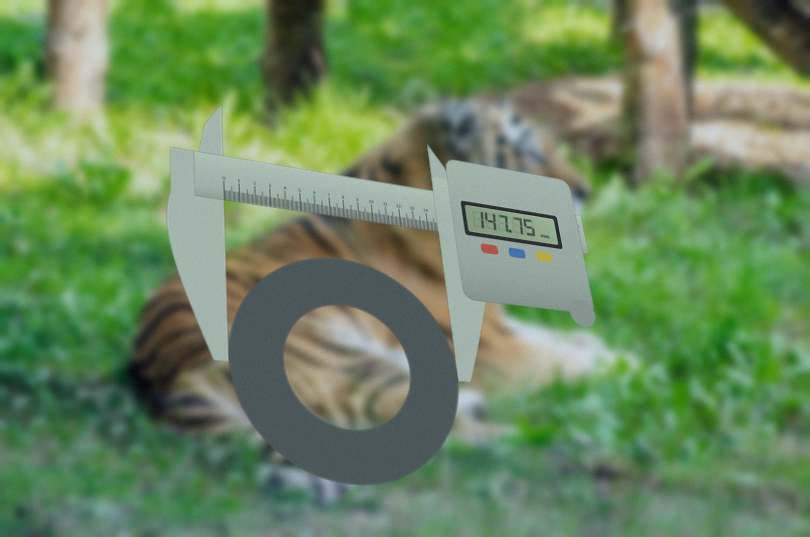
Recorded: 147.75 (mm)
